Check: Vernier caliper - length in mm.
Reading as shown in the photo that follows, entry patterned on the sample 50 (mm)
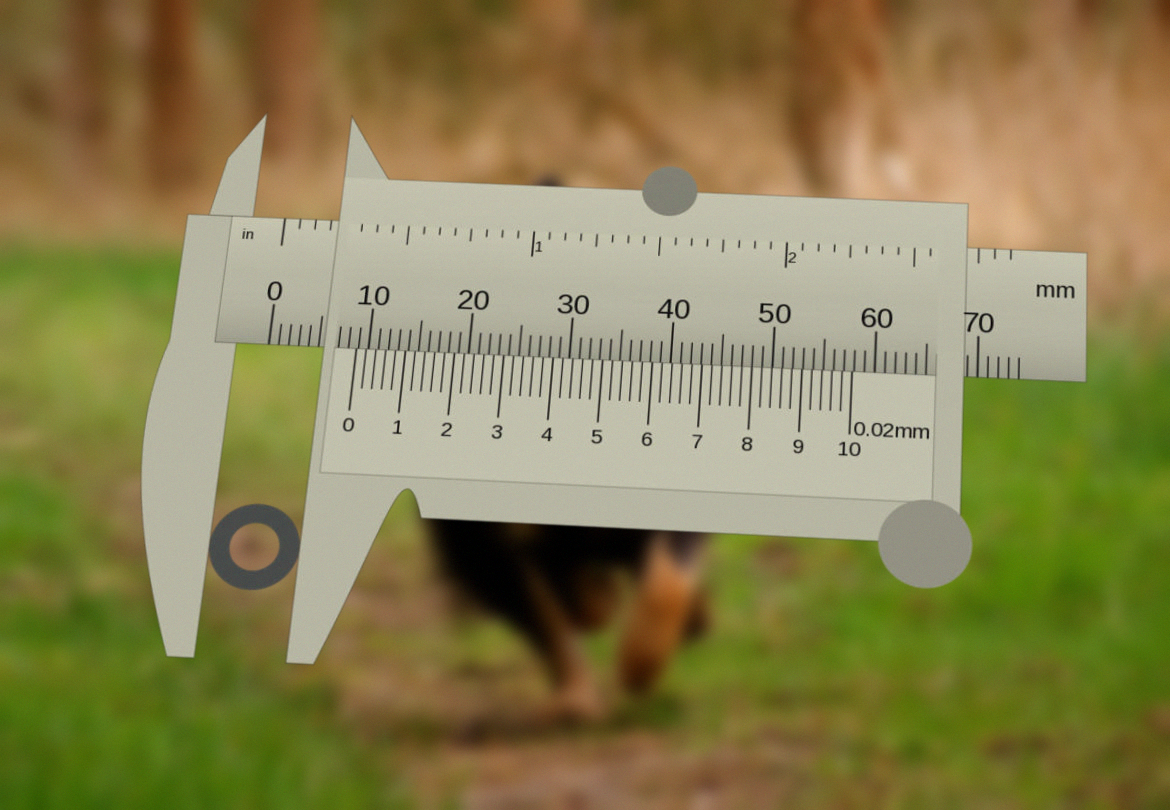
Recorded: 8.8 (mm)
